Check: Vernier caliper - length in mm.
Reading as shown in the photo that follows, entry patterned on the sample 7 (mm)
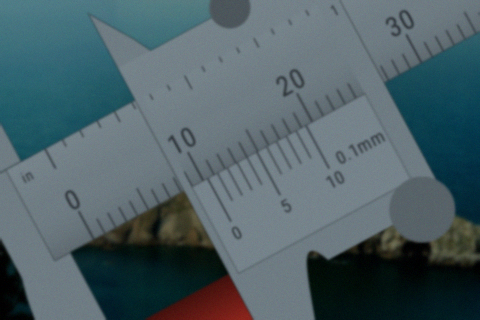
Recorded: 10.4 (mm)
